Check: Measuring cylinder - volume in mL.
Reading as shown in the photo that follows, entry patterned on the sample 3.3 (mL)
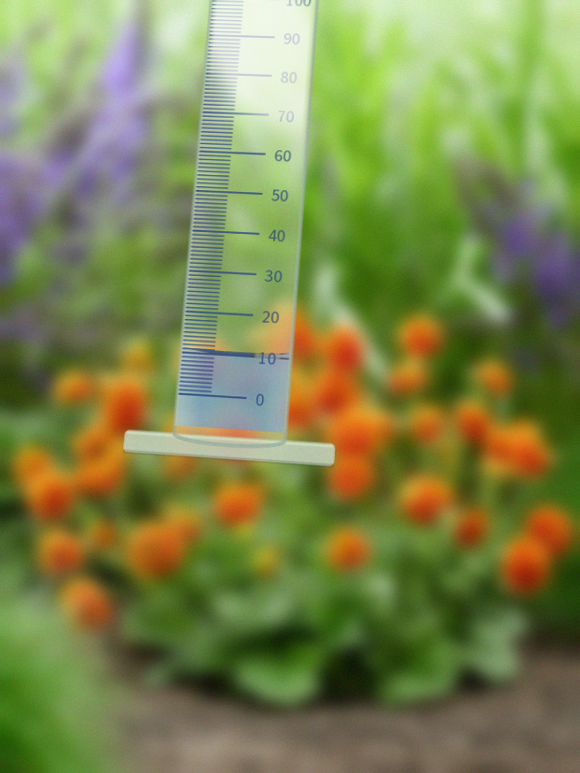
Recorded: 10 (mL)
